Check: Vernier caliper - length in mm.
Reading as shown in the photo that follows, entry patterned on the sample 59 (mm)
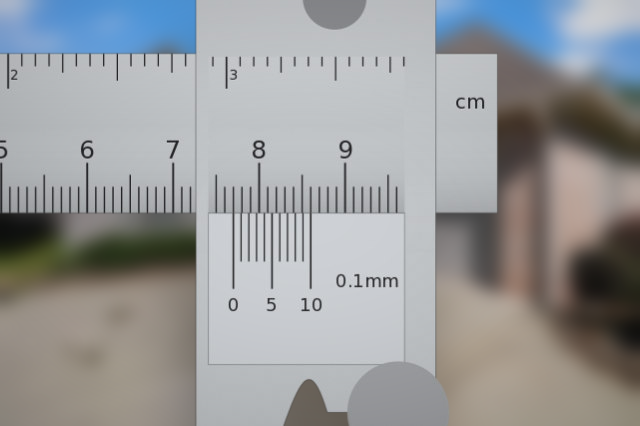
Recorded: 77.0 (mm)
